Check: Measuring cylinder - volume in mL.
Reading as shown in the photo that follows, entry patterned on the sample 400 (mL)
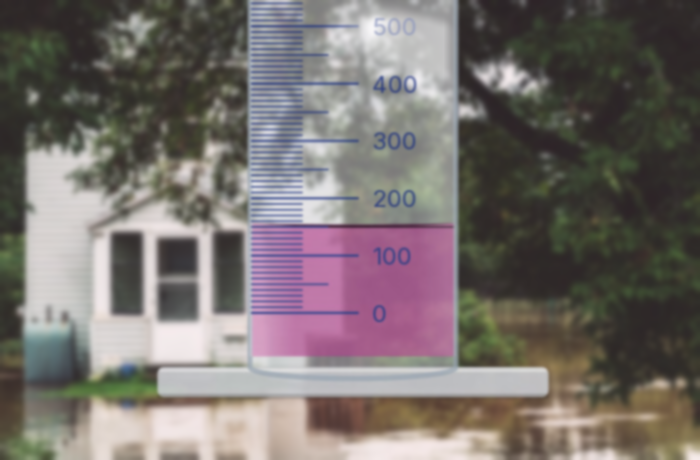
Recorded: 150 (mL)
